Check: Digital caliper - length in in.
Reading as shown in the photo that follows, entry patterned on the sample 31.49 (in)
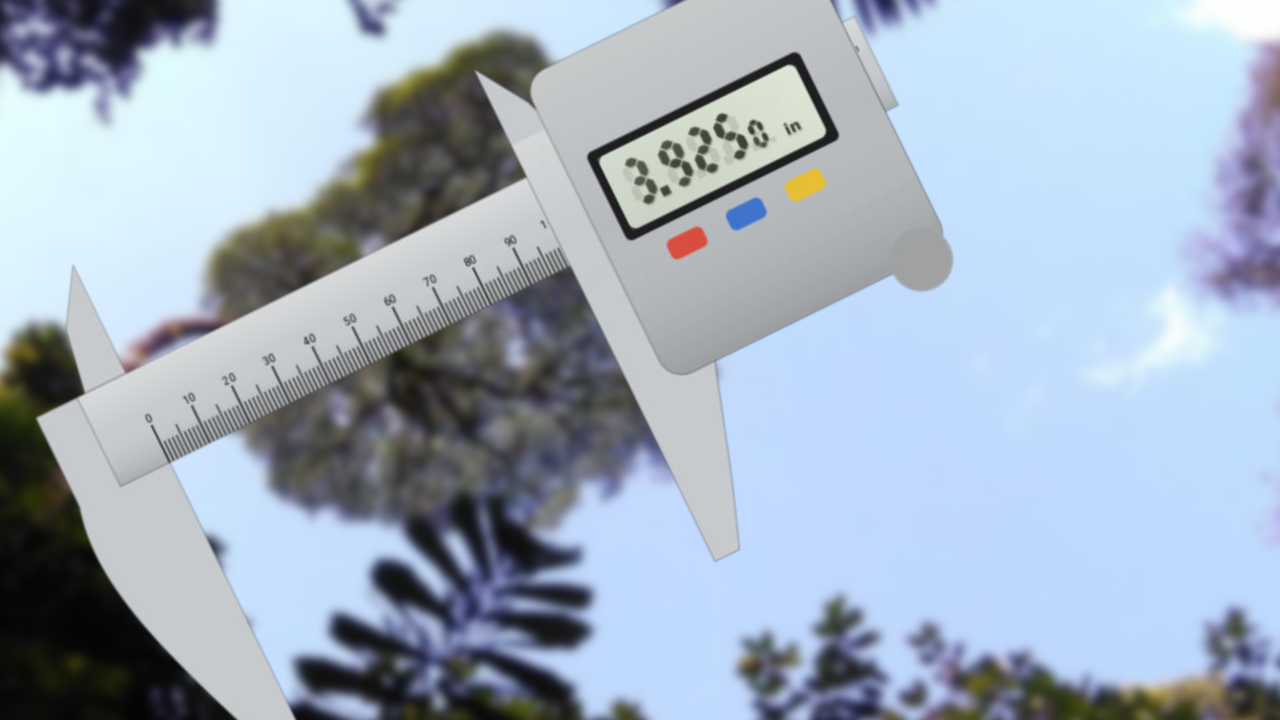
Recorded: 3.9250 (in)
